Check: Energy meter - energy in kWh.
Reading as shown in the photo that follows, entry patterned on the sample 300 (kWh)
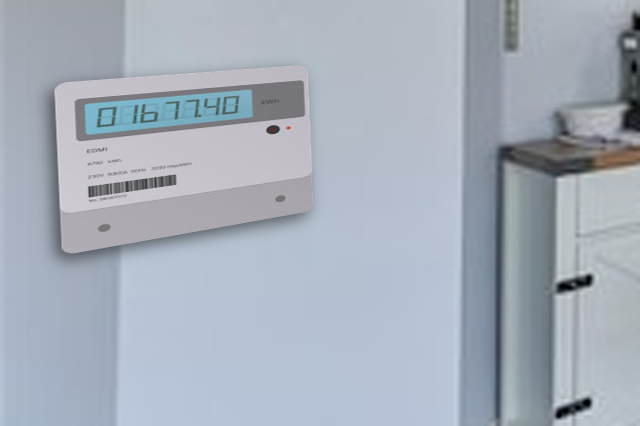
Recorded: 1677.40 (kWh)
